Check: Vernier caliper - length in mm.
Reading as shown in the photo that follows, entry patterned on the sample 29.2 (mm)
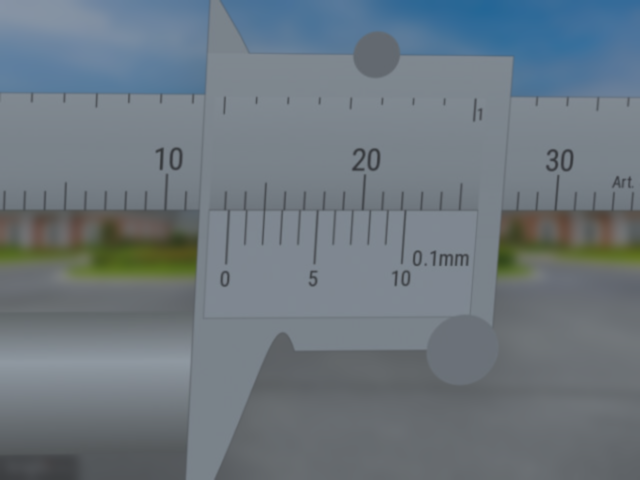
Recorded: 13.2 (mm)
